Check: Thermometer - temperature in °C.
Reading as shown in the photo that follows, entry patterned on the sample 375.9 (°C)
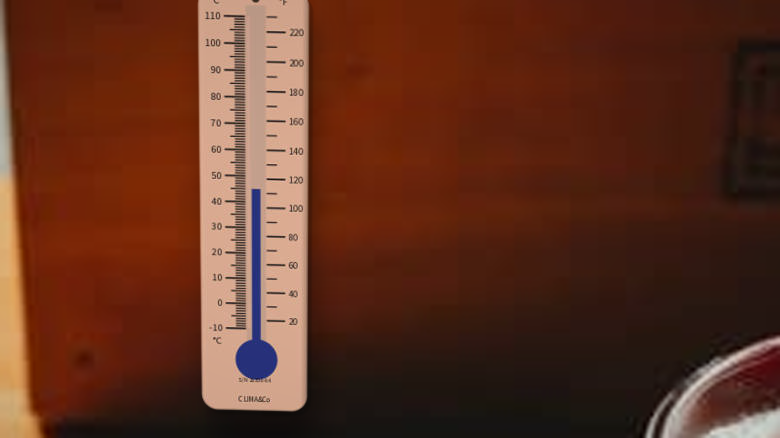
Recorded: 45 (°C)
